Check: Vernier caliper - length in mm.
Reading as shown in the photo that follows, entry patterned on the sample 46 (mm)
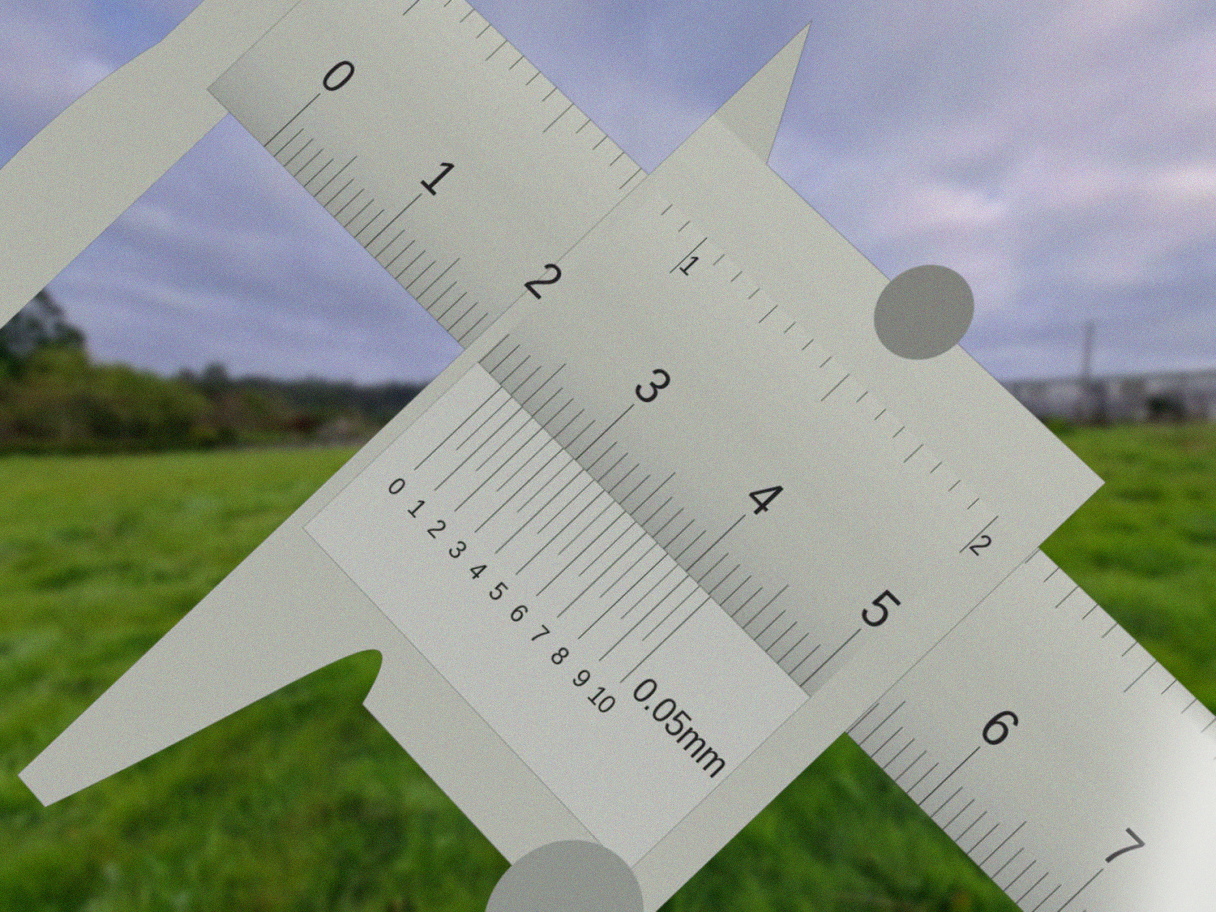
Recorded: 23.2 (mm)
